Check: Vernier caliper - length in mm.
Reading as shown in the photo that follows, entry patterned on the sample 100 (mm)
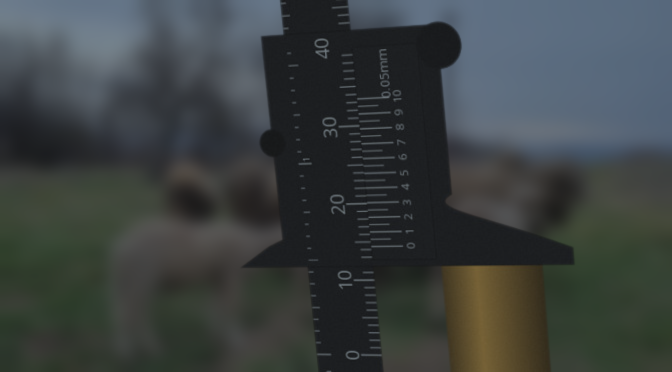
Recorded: 14.4 (mm)
